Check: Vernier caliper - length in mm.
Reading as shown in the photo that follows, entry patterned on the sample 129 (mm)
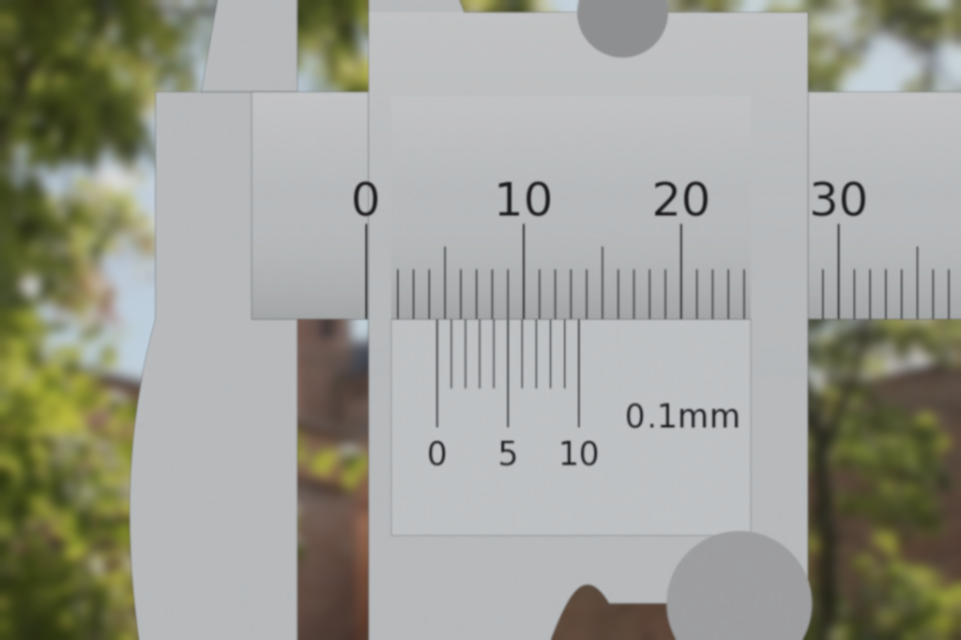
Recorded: 4.5 (mm)
